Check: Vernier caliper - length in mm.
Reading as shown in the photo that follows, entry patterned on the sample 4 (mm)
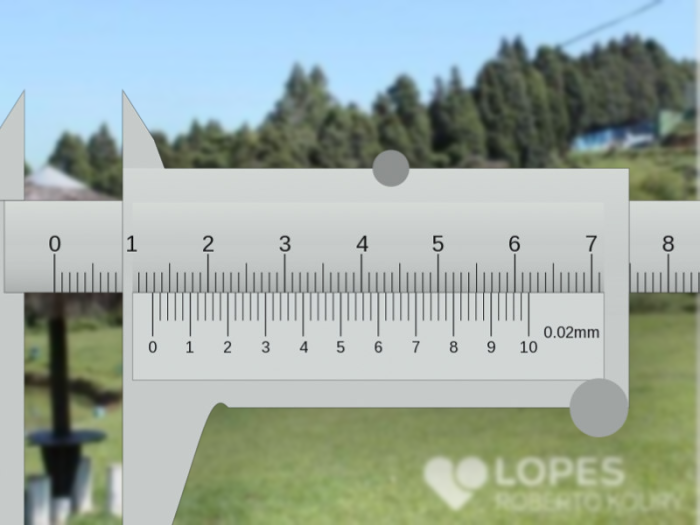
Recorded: 12.8 (mm)
